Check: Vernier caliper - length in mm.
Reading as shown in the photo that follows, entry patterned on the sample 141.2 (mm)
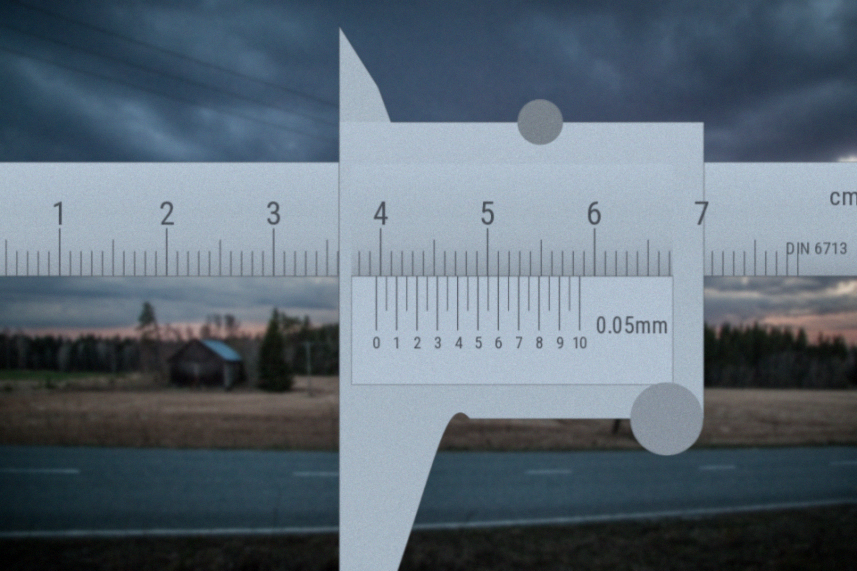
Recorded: 39.6 (mm)
